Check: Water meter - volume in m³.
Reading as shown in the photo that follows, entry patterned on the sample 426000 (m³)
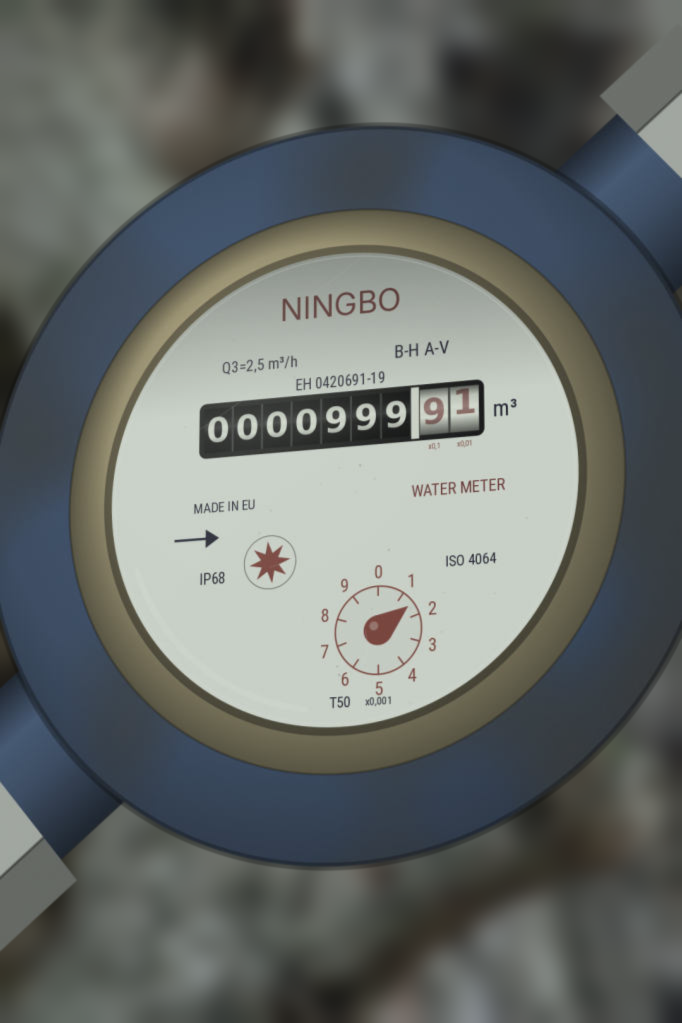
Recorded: 999.911 (m³)
